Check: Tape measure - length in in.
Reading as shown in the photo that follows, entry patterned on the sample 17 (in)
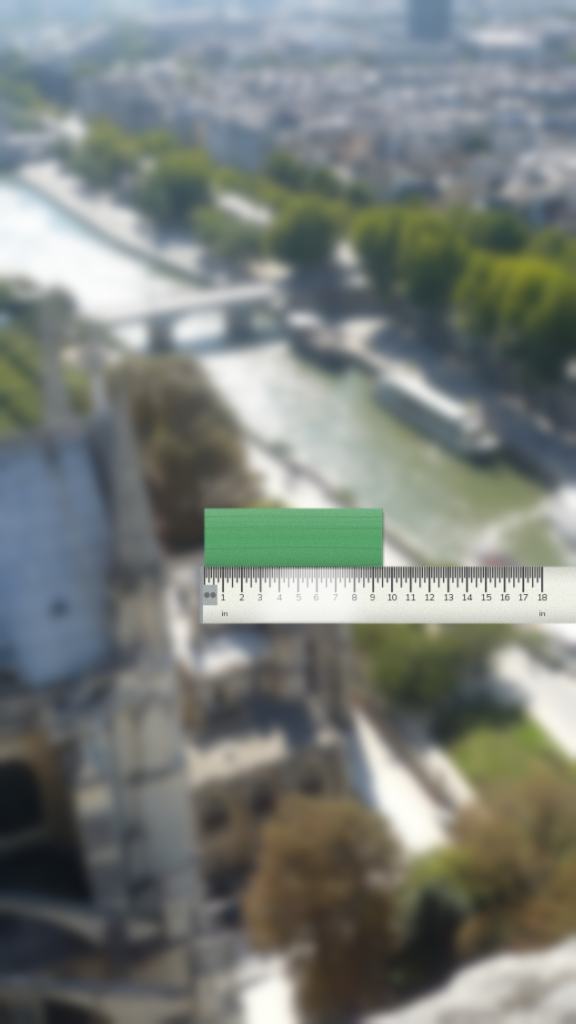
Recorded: 9.5 (in)
